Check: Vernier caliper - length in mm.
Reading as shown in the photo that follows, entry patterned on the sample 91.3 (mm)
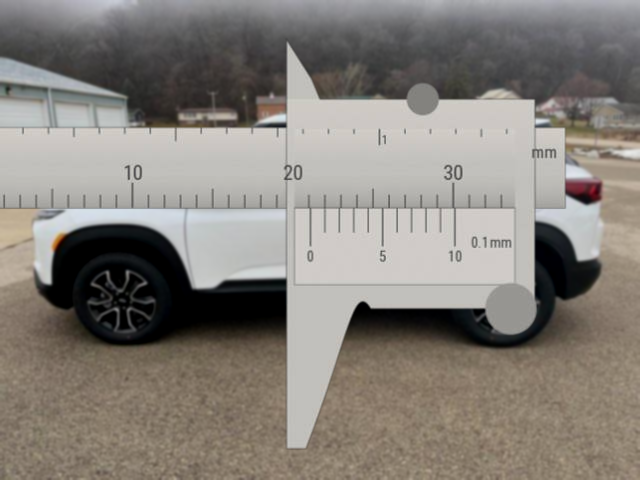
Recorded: 21.1 (mm)
